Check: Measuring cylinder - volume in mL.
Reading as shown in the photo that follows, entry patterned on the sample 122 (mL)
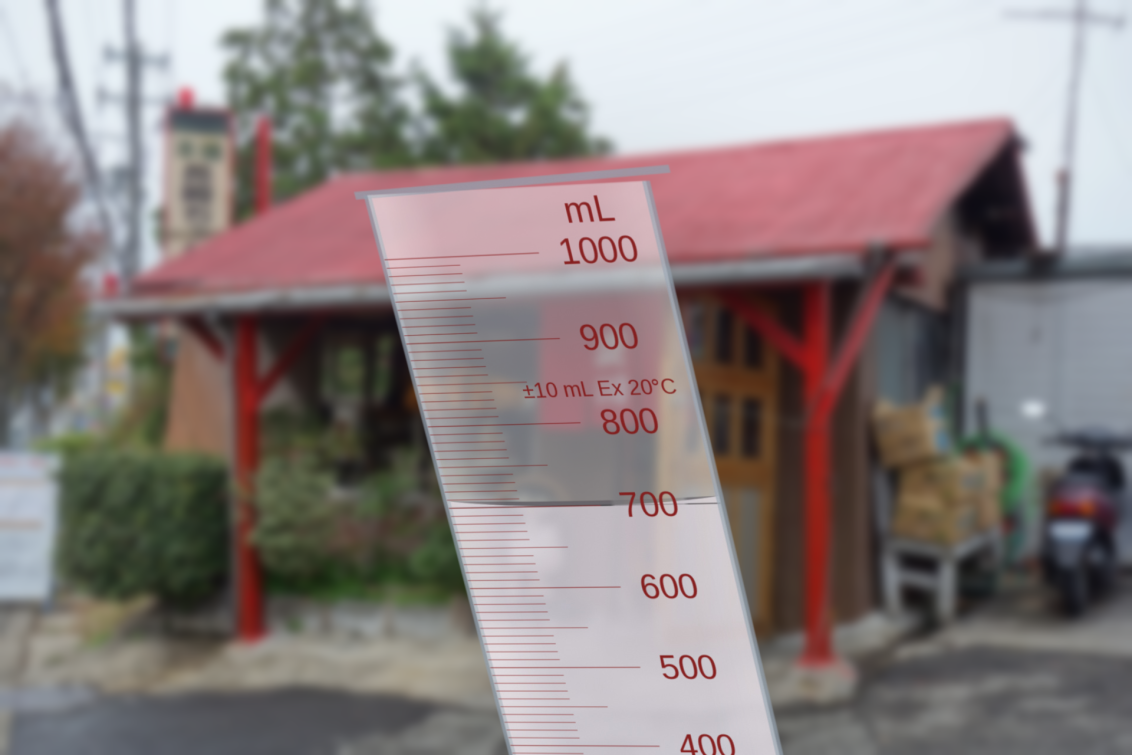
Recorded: 700 (mL)
